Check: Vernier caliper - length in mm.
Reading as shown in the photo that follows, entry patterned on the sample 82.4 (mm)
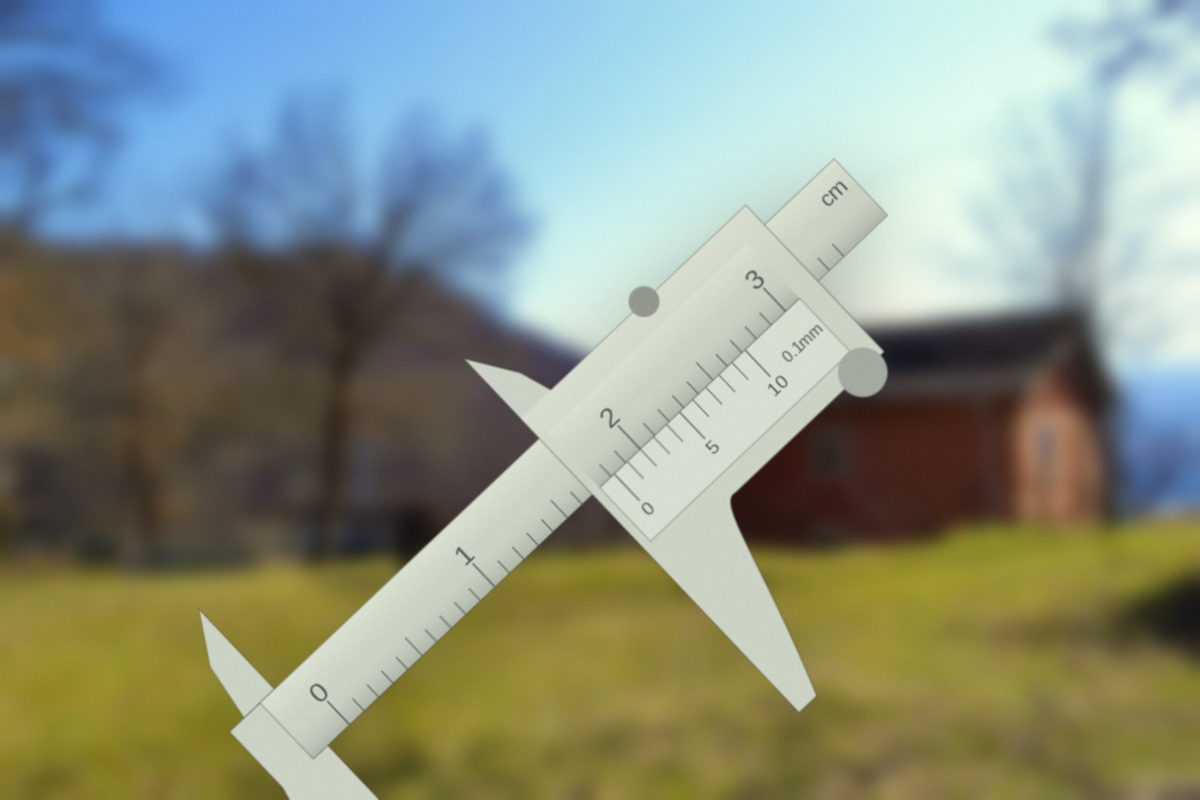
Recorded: 18.2 (mm)
